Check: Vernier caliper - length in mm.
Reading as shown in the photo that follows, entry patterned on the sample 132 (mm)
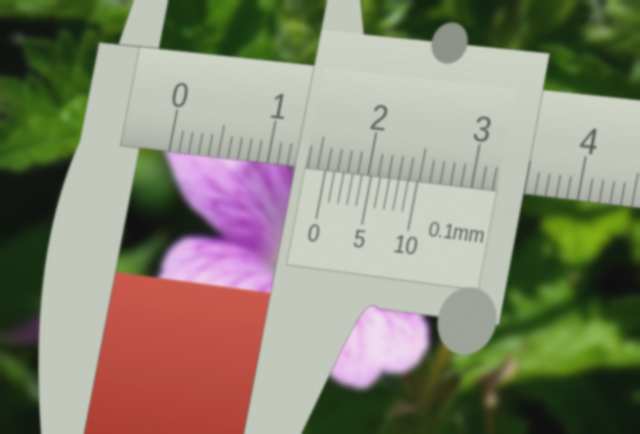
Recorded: 15.8 (mm)
